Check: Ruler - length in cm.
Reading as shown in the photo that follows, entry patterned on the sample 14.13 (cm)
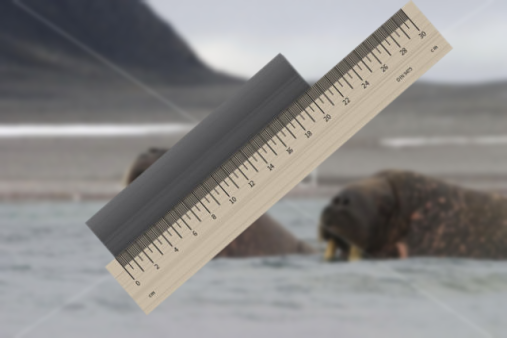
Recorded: 20.5 (cm)
